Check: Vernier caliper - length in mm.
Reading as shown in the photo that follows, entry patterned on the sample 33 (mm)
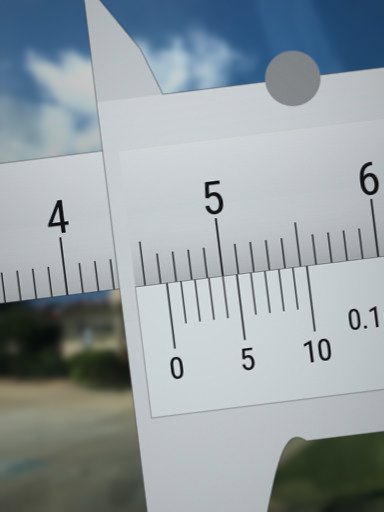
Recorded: 46.4 (mm)
